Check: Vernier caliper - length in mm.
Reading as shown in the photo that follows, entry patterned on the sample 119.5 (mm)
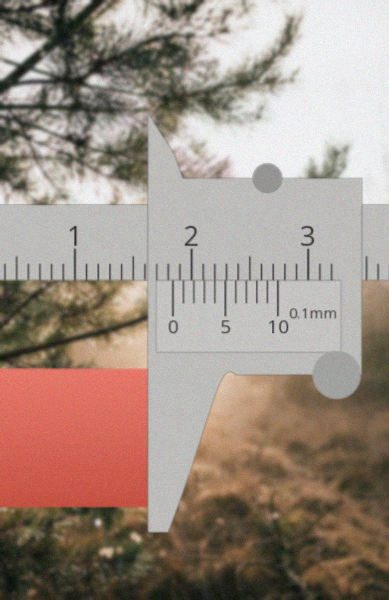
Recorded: 18.4 (mm)
